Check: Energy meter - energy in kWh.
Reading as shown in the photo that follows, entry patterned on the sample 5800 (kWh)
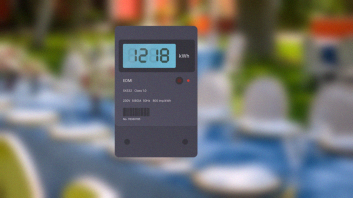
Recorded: 1218 (kWh)
